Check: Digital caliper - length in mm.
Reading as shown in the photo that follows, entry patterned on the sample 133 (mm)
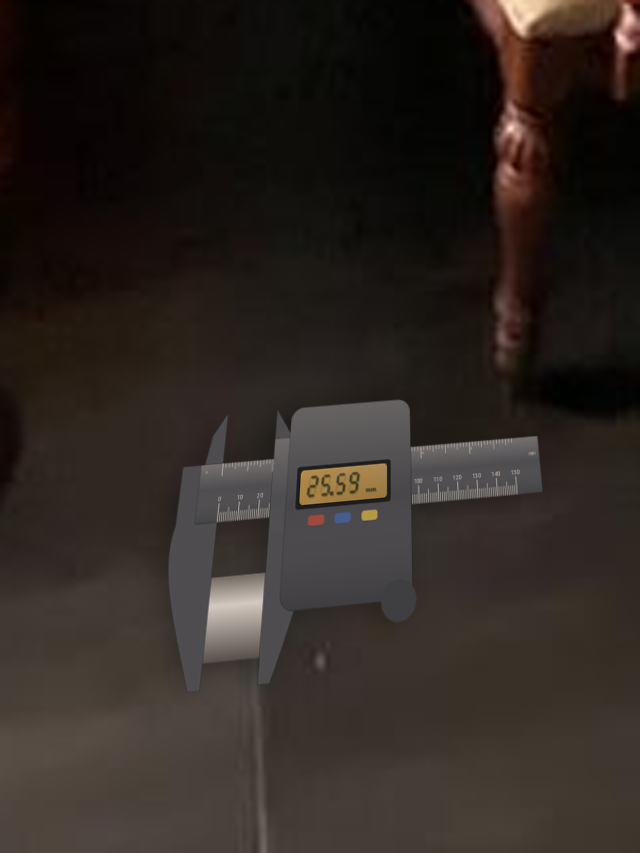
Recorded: 25.59 (mm)
